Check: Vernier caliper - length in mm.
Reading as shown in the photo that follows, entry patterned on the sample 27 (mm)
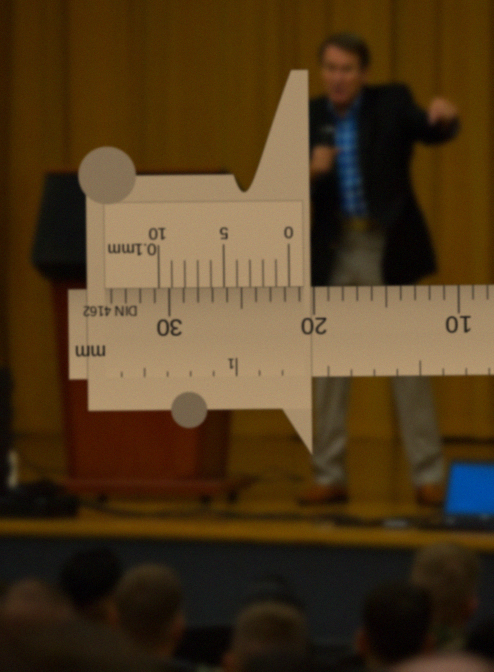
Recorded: 21.7 (mm)
